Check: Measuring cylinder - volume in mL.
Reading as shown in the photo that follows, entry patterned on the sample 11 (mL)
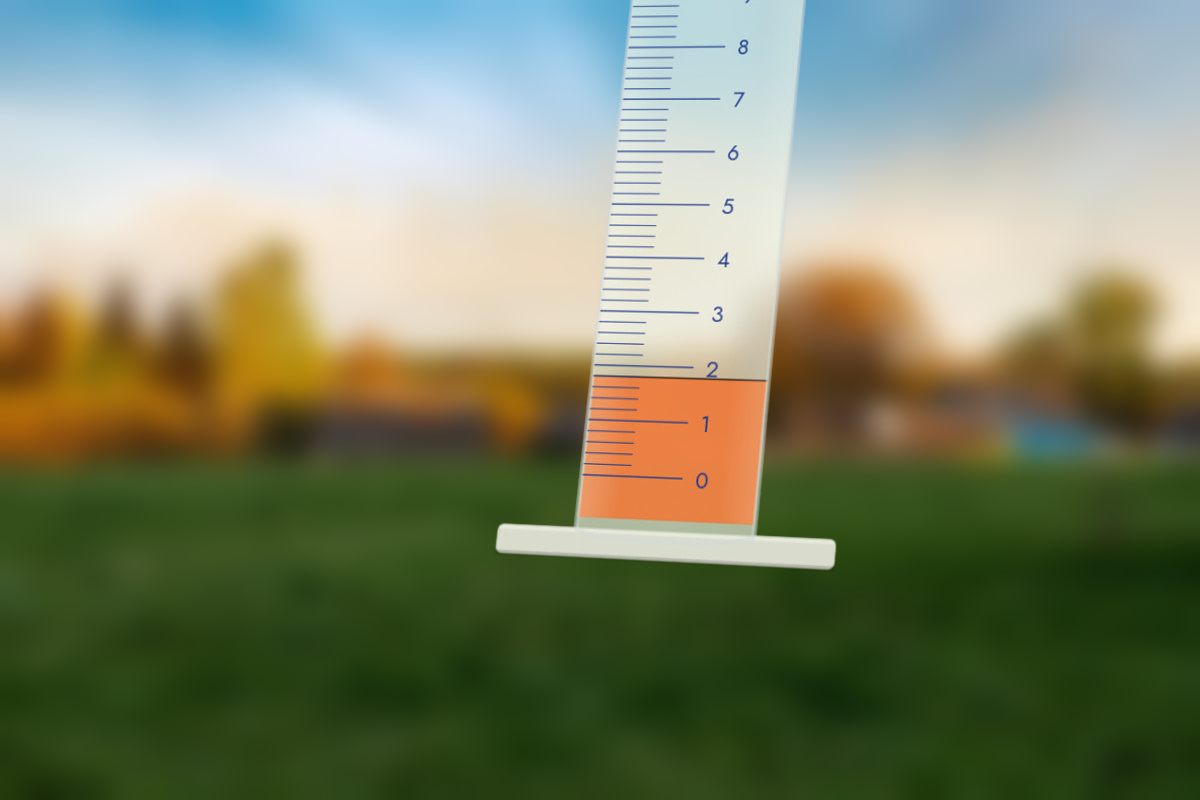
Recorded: 1.8 (mL)
